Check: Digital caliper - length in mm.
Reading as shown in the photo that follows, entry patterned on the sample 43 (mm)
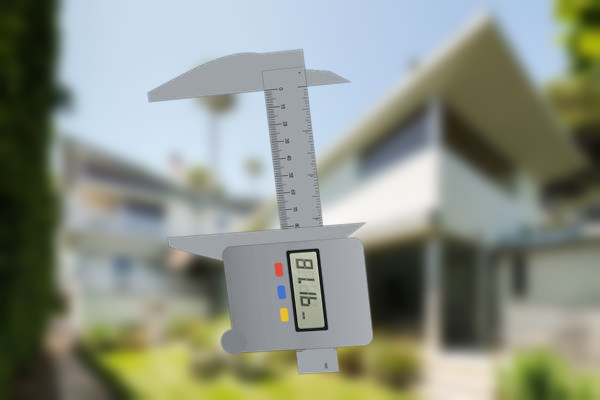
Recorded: 81.16 (mm)
